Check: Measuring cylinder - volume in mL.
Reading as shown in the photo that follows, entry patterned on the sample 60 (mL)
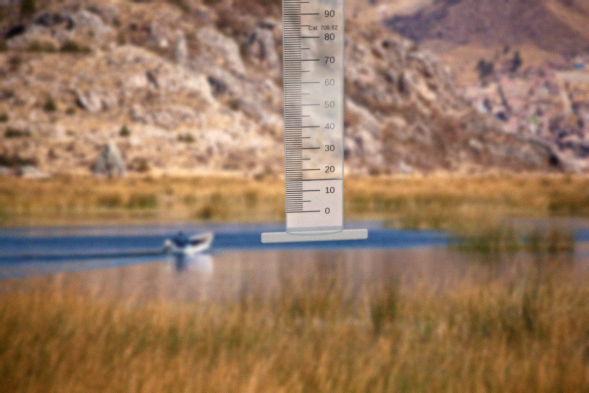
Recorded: 15 (mL)
